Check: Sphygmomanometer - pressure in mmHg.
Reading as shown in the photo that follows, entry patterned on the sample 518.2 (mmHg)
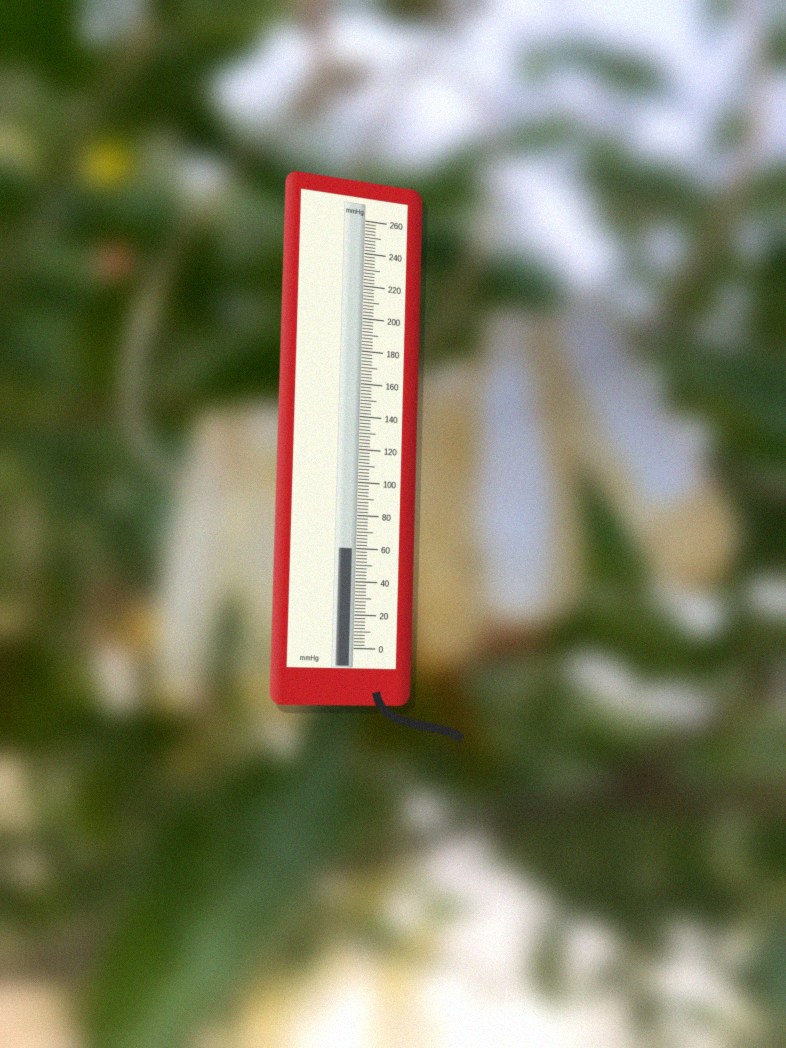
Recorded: 60 (mmHg)
